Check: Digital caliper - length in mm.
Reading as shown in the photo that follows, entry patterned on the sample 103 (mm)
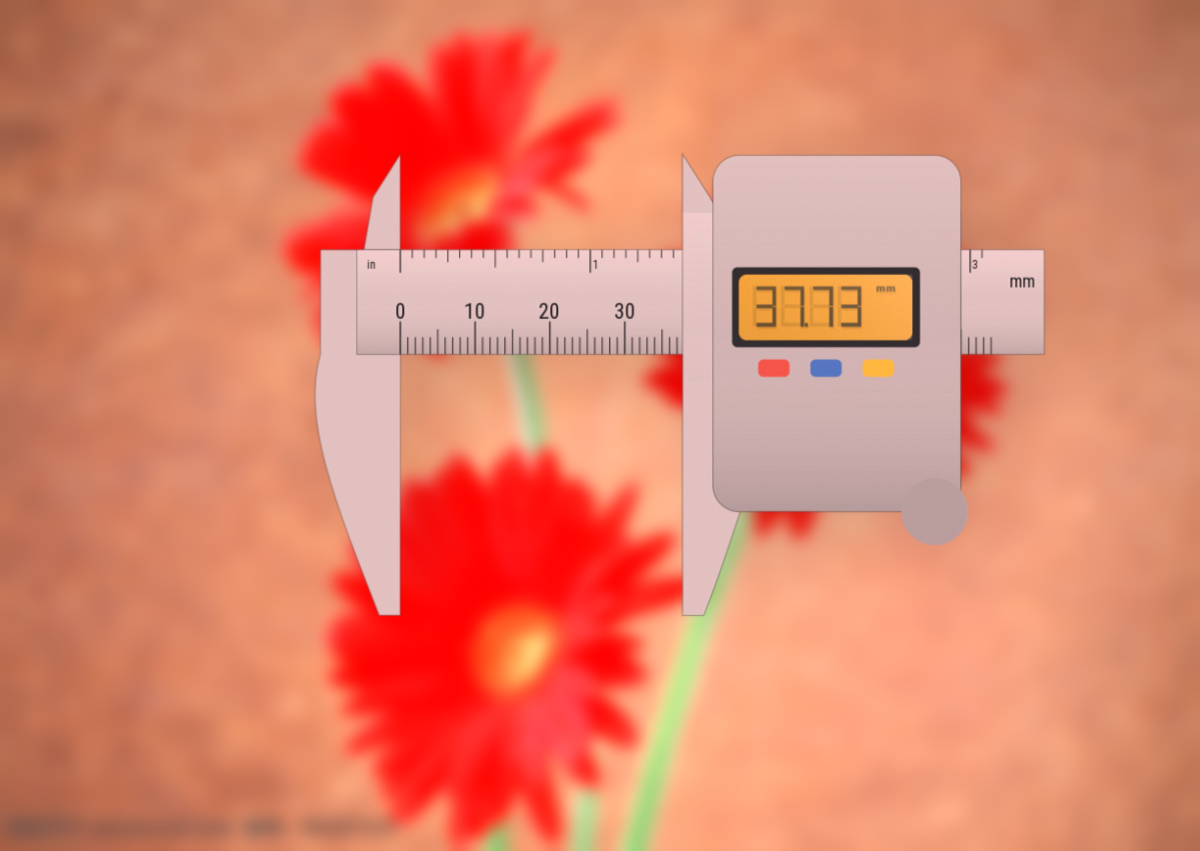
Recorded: 37.73 (mm)
